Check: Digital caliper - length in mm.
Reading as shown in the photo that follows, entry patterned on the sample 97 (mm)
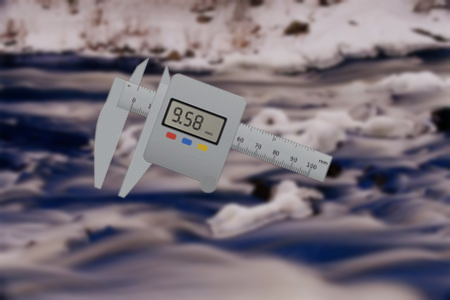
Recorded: 9.58 (mm)
